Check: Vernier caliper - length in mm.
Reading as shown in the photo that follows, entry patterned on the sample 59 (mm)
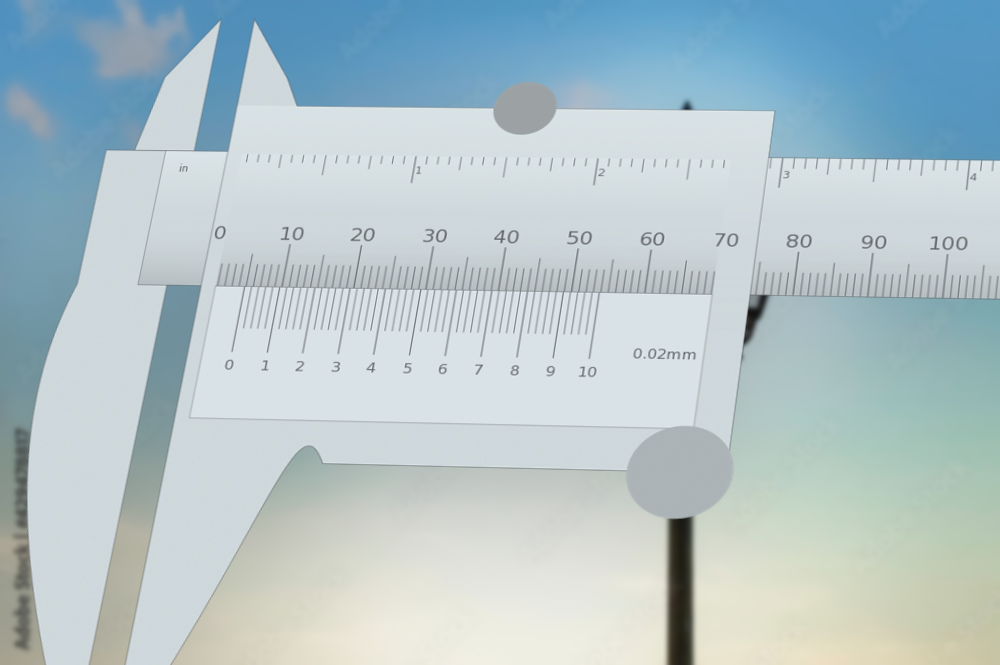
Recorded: 4.8 (mm)
